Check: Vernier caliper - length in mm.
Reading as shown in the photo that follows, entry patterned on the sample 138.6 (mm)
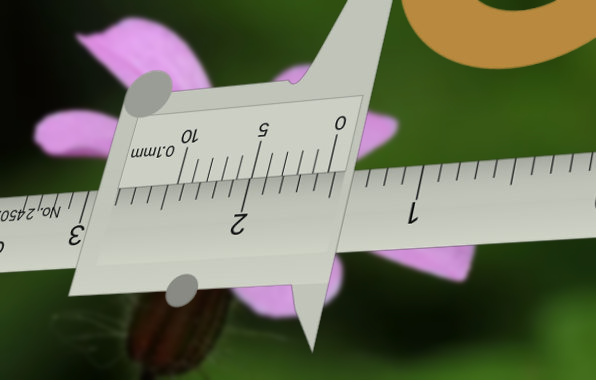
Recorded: 15.4 (mm)
